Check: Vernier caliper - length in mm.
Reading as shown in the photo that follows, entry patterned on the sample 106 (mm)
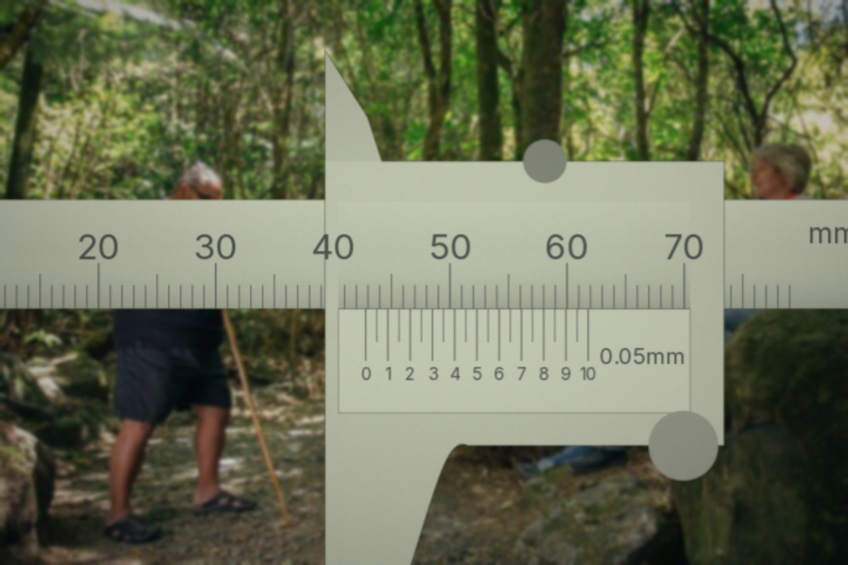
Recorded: 42.8 (mm)
